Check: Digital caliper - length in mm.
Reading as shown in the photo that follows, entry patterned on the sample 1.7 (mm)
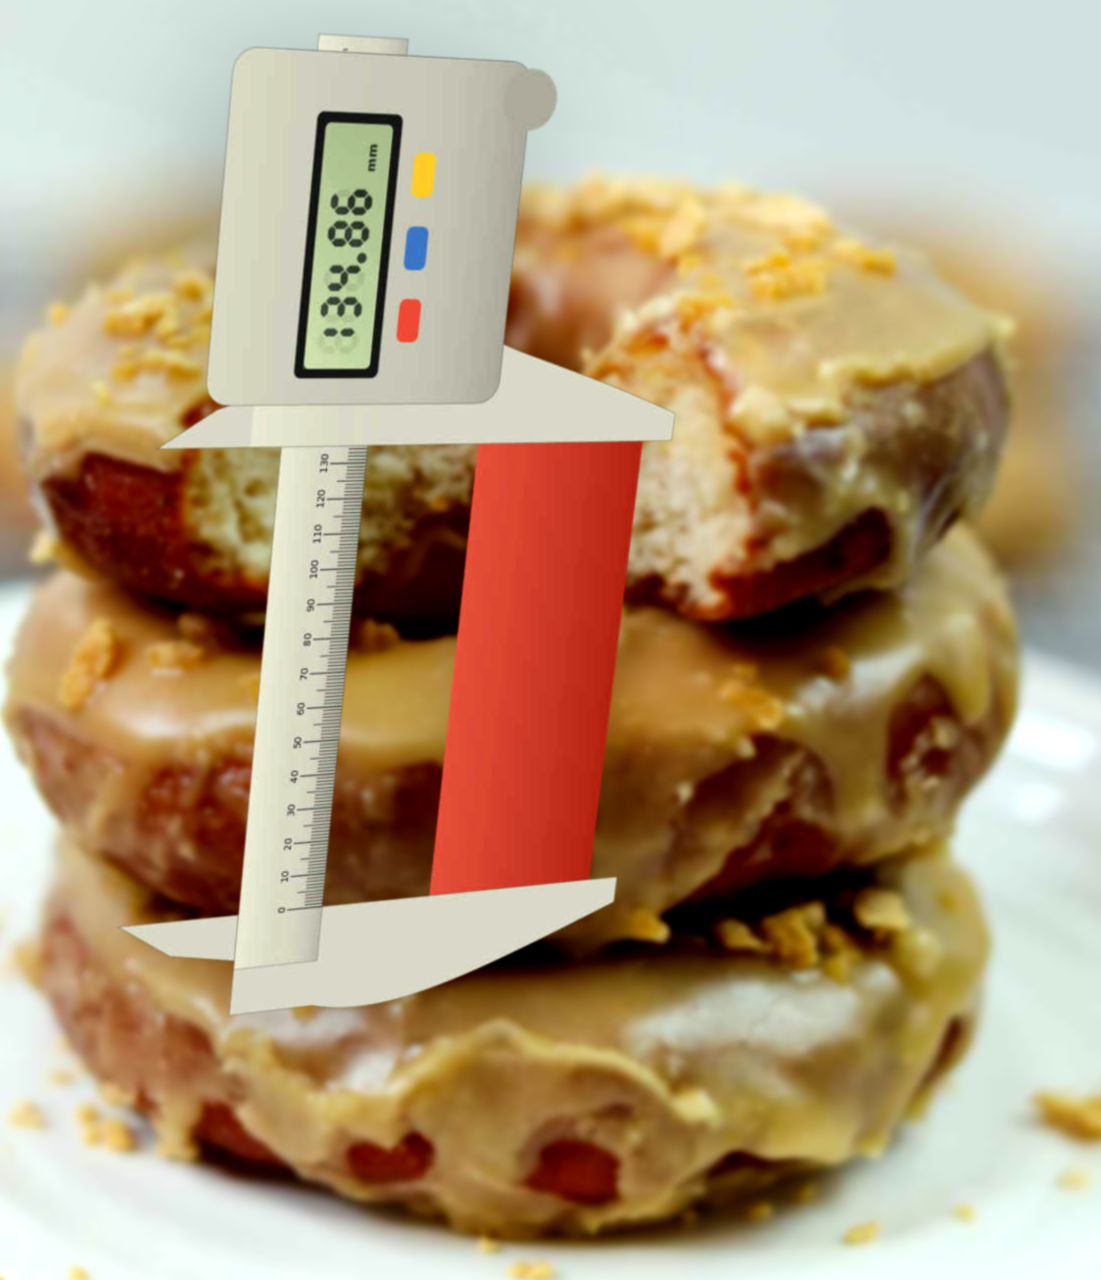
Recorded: 134.86 (mm)
